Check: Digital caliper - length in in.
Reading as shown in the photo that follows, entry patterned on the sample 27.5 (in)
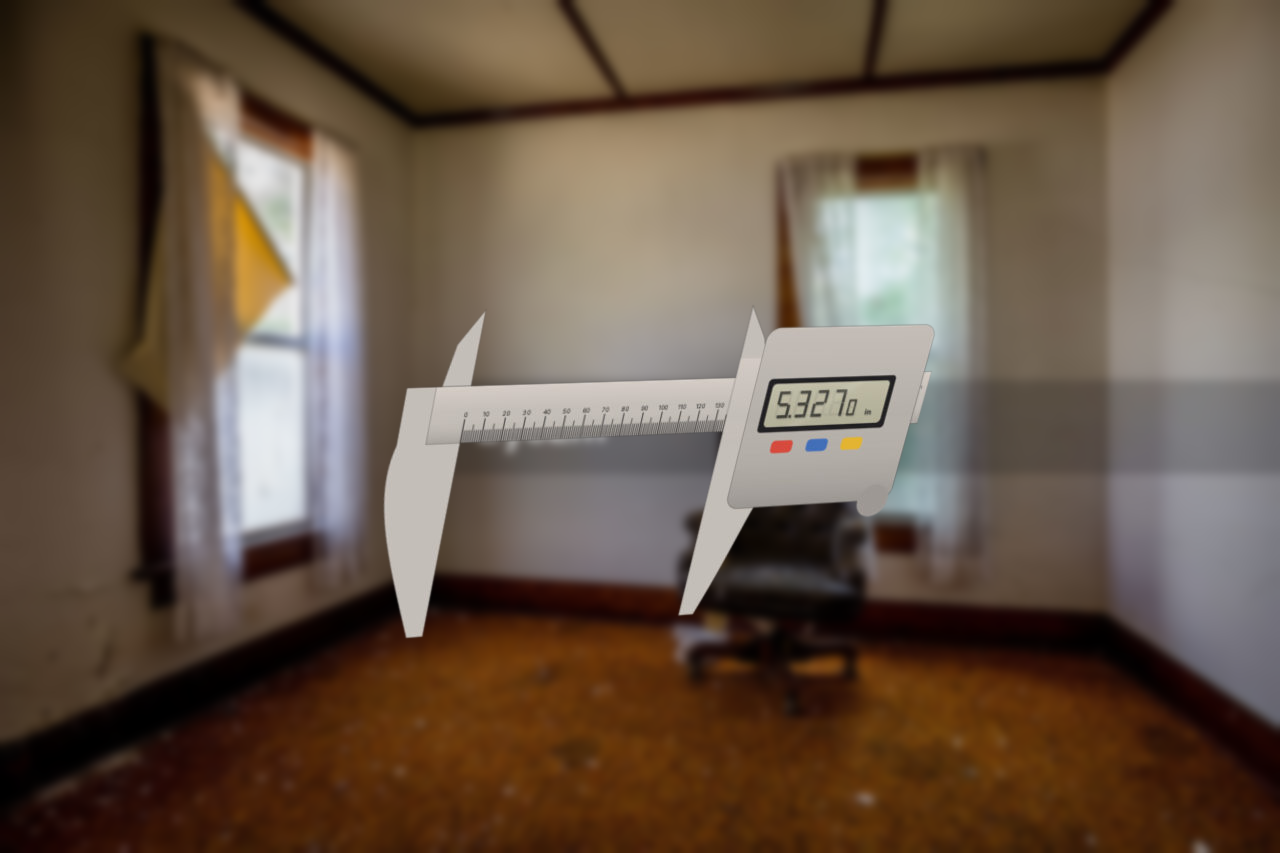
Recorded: 5.3270 (in)
